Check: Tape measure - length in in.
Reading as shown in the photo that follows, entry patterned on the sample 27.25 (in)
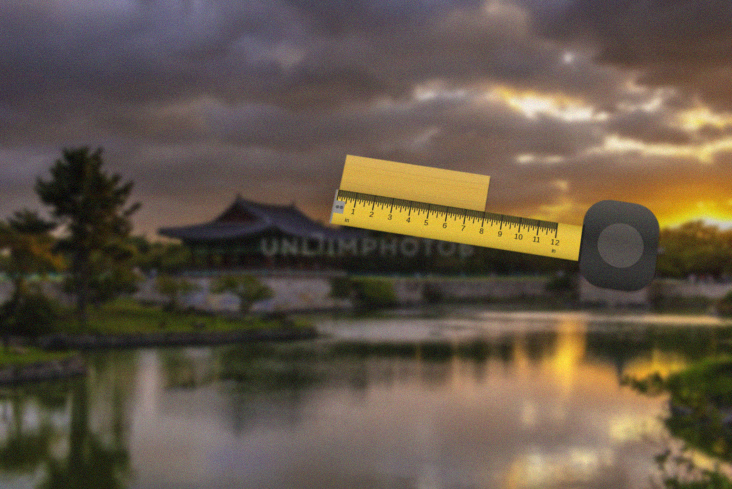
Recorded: 8 (in)
